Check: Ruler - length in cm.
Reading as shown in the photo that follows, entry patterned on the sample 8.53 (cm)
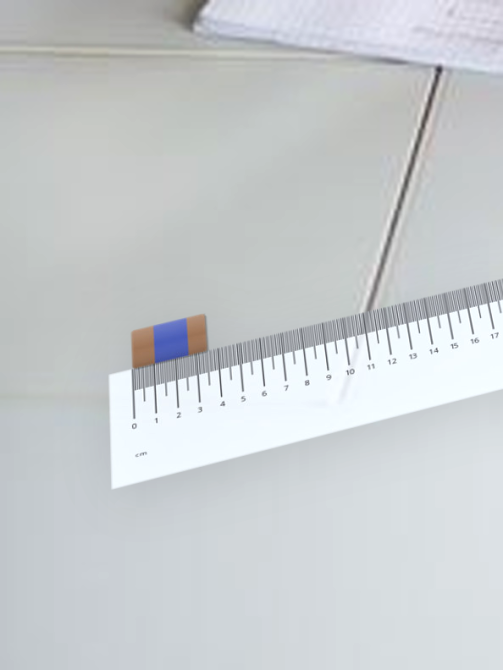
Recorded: 3.5 (cm)
